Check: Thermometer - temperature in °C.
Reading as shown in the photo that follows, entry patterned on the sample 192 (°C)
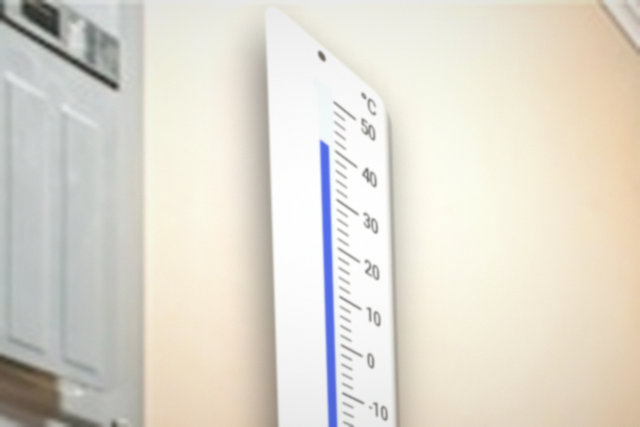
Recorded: 40 (°C)
